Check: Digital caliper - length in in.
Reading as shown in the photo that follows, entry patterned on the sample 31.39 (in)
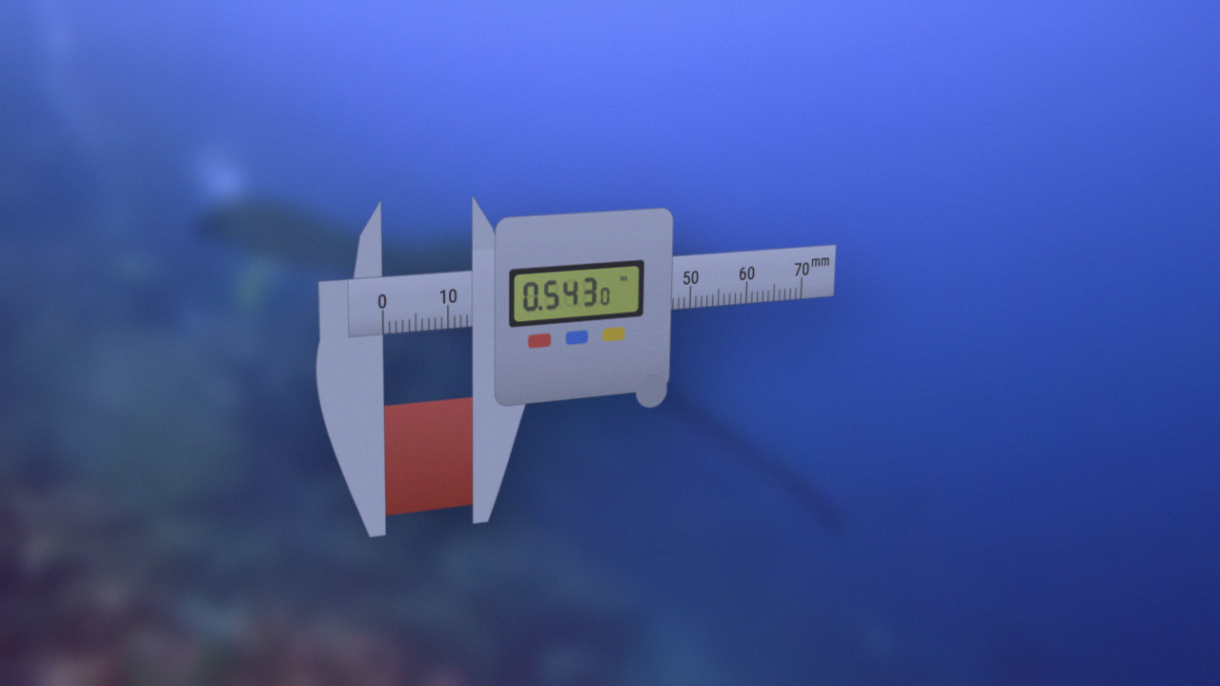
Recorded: 0.5430 (in)
